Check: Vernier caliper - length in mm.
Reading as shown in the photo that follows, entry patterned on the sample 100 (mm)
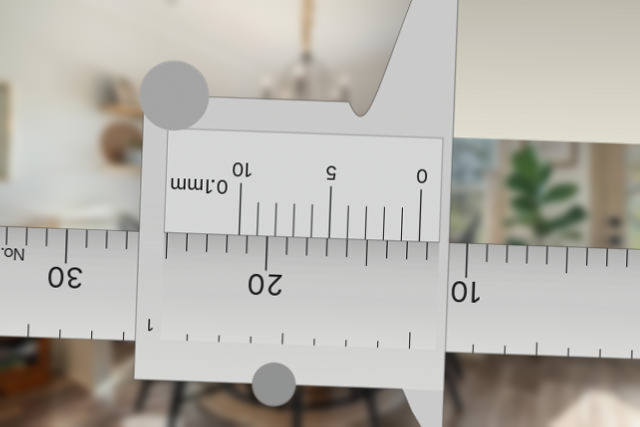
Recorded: 12.4 (mm)
